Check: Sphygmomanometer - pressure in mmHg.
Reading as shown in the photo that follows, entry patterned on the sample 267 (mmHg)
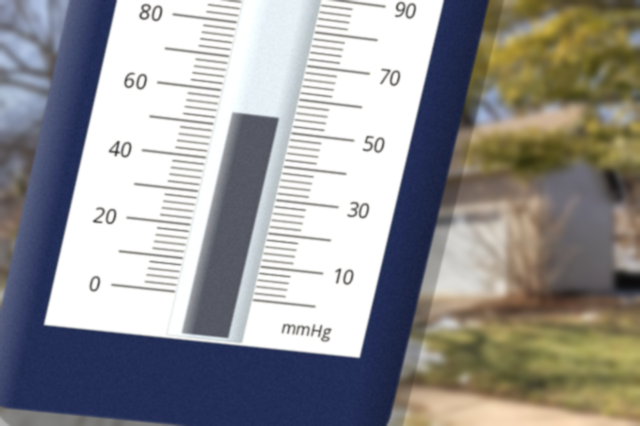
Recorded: 54 (mmHg)
